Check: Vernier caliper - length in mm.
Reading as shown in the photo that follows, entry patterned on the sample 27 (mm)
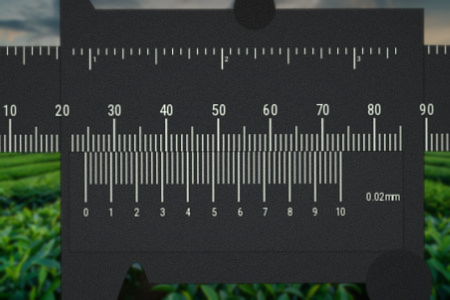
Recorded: 24.5 (mm)
